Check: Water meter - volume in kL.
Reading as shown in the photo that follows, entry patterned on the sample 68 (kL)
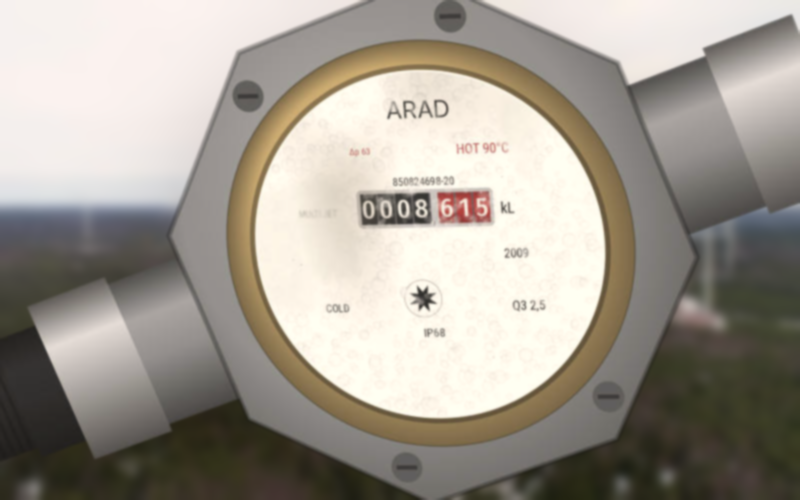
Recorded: 8.615 (kL)
